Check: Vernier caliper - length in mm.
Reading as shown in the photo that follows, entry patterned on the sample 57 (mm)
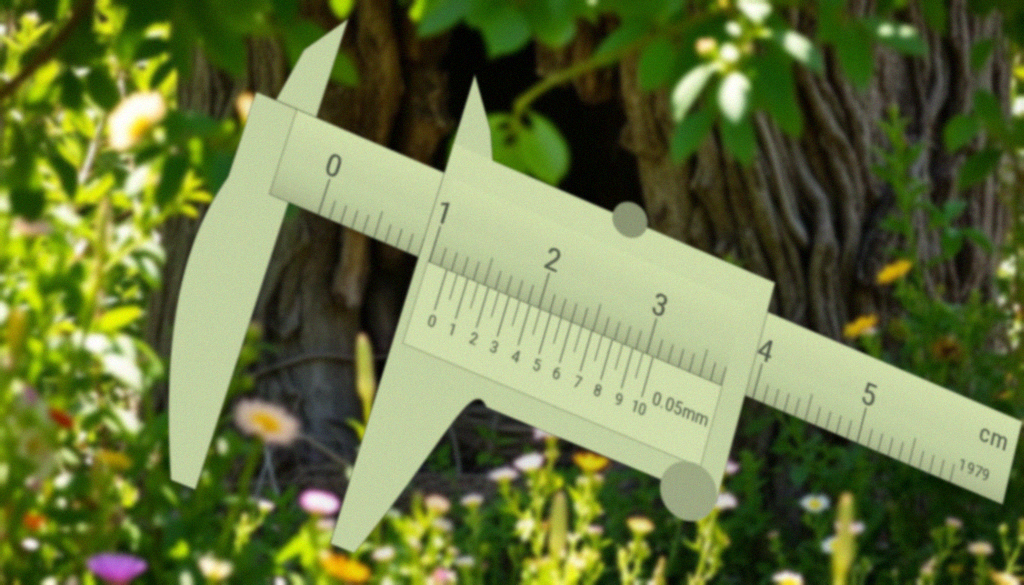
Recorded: 11.6 (mm)
